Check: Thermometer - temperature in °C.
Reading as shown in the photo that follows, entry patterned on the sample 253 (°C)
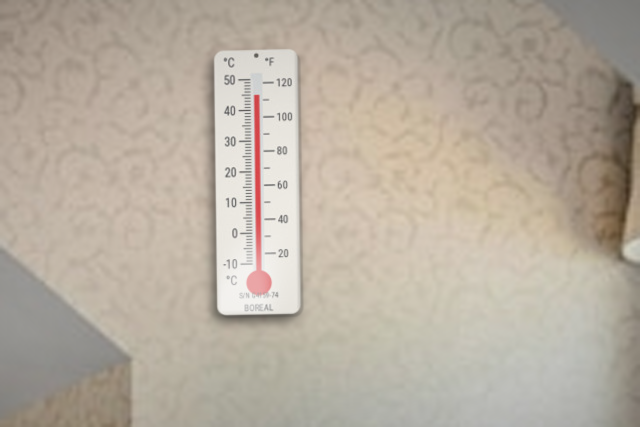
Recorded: 45 (°C)
